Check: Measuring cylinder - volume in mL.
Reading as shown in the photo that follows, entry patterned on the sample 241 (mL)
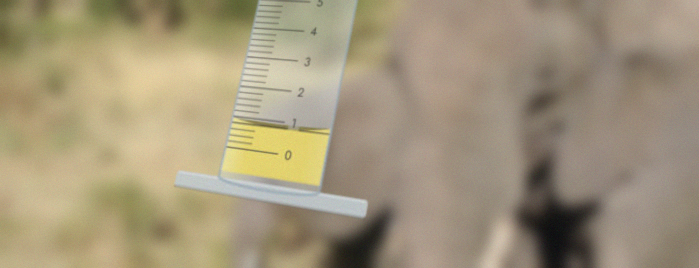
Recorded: 0.8 (mL)
